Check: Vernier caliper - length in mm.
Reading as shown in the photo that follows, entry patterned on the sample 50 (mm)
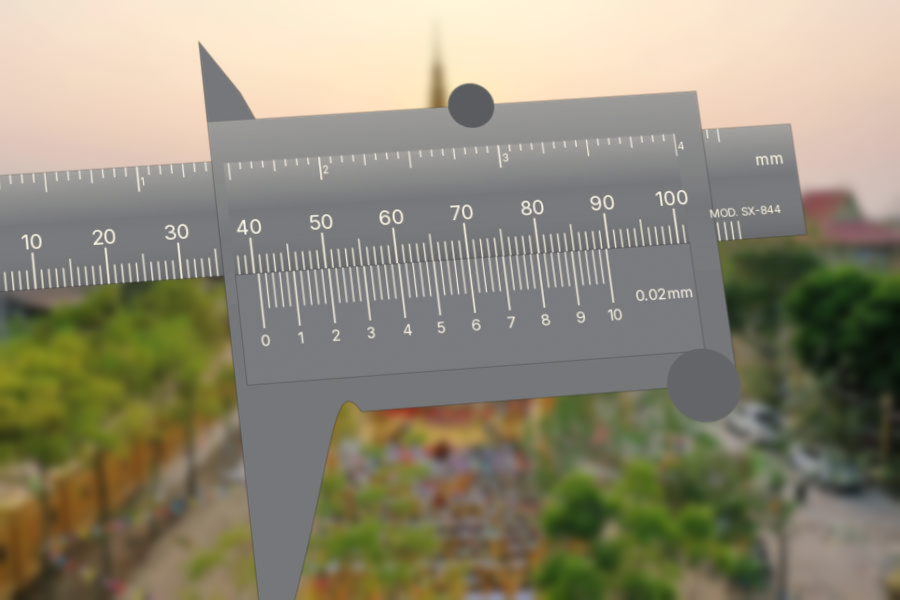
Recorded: 40.6 (mm)
